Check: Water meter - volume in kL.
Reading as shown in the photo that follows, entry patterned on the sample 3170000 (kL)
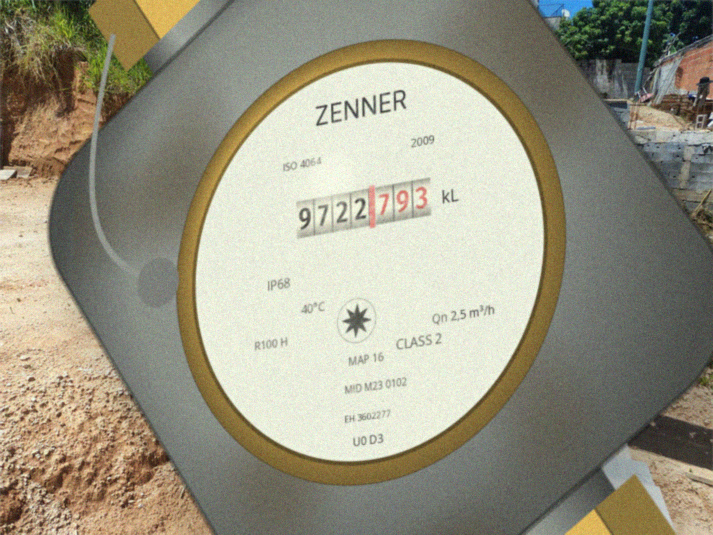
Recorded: 9722.793 (kL)
